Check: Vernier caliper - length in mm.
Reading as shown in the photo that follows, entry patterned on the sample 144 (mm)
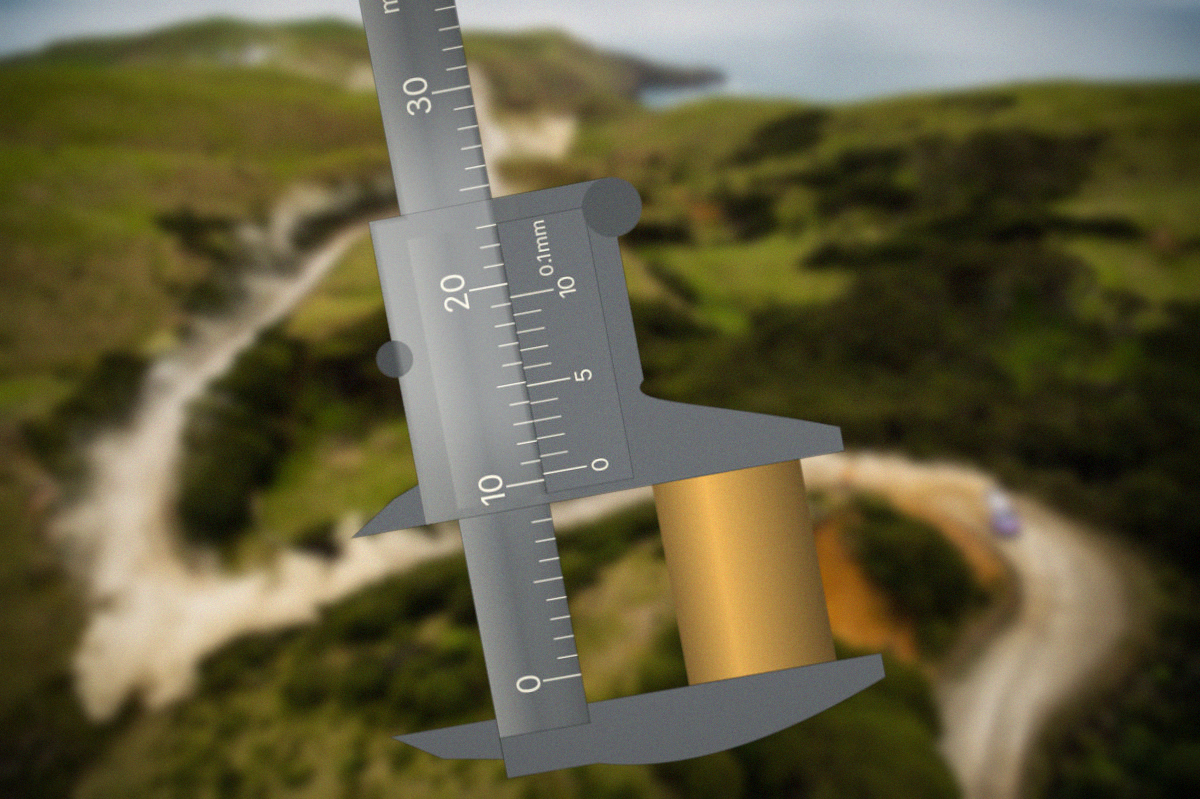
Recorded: 10.3 (mm)
